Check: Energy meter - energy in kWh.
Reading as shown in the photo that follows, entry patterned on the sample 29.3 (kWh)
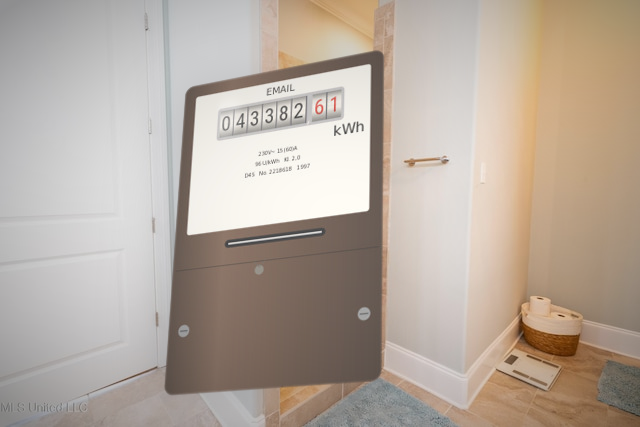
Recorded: 43382.61 (kWh)
